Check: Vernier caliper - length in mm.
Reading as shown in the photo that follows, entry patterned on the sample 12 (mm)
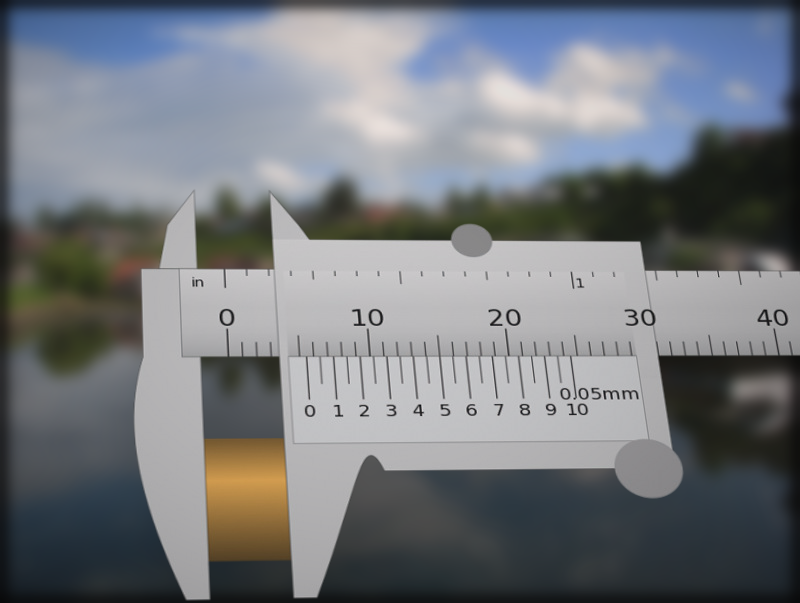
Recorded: 5.5 (mm)
